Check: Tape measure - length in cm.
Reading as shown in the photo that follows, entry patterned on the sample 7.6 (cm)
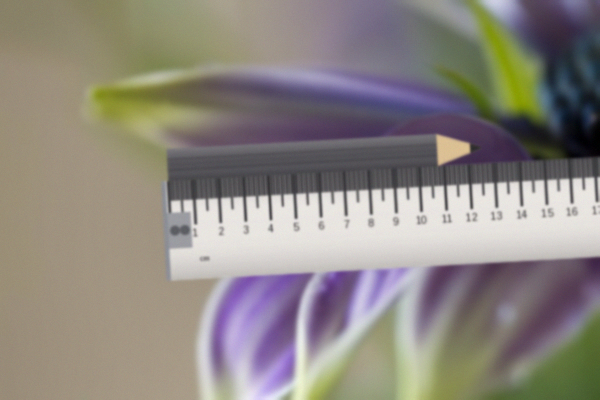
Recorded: 12.5 (cm)
